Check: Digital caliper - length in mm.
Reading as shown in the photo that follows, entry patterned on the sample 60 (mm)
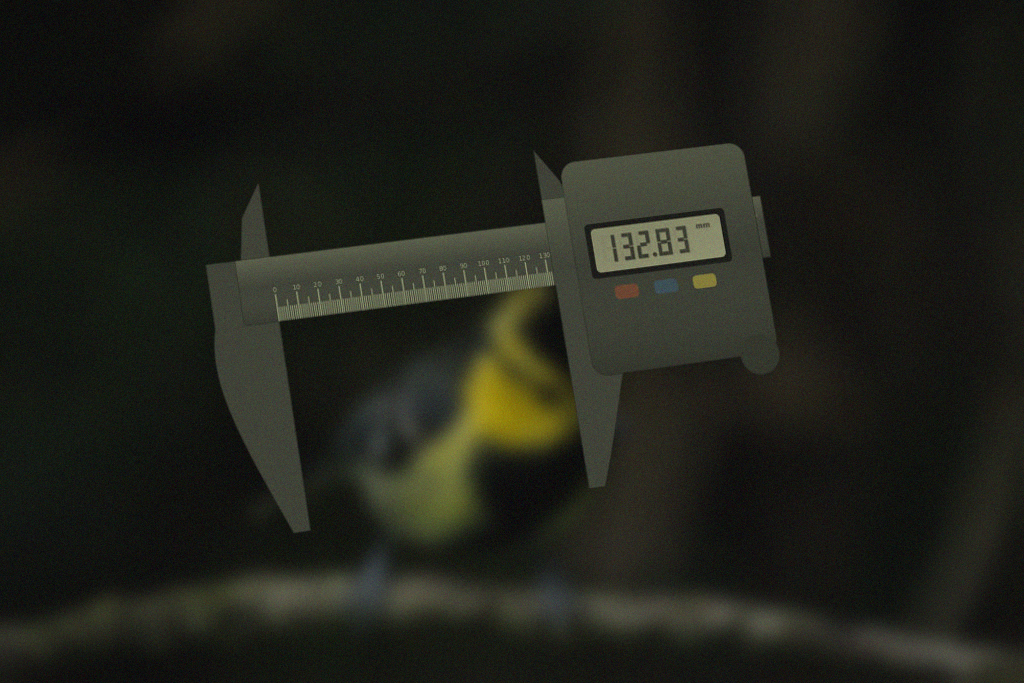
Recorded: 132.83 (mm)
